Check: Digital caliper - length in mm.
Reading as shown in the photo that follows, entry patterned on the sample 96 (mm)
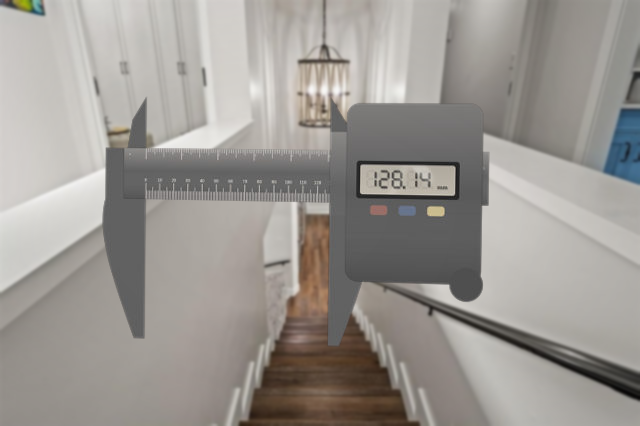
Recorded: 128.14 (mm)
